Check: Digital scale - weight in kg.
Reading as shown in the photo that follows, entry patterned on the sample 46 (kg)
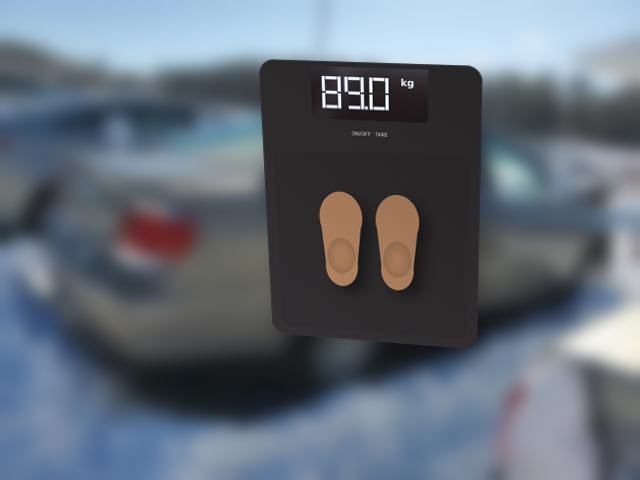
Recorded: 89.0 (kg)
